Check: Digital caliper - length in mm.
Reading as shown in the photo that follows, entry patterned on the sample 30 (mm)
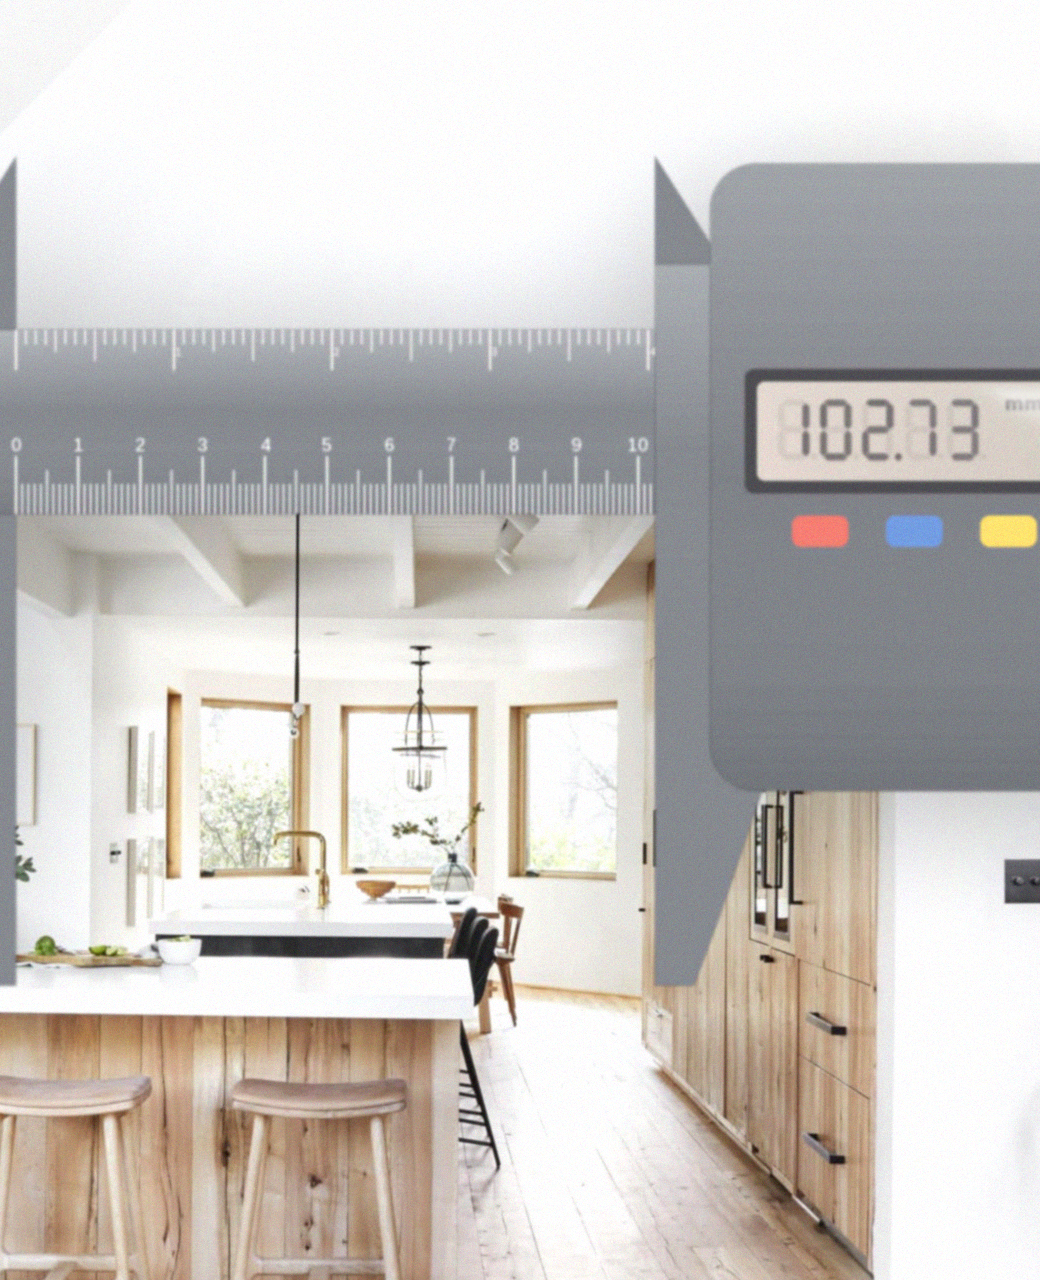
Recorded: 102.73 (mm)
